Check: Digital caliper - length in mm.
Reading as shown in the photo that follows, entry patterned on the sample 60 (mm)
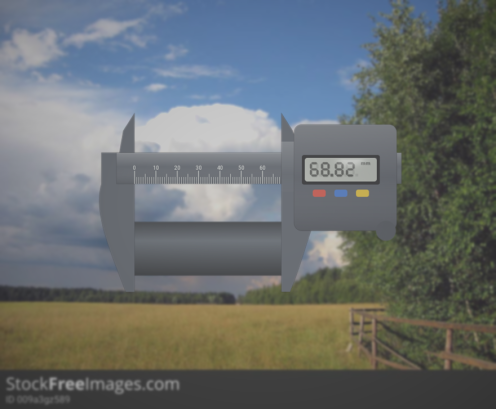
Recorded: 68.82 (mm)
